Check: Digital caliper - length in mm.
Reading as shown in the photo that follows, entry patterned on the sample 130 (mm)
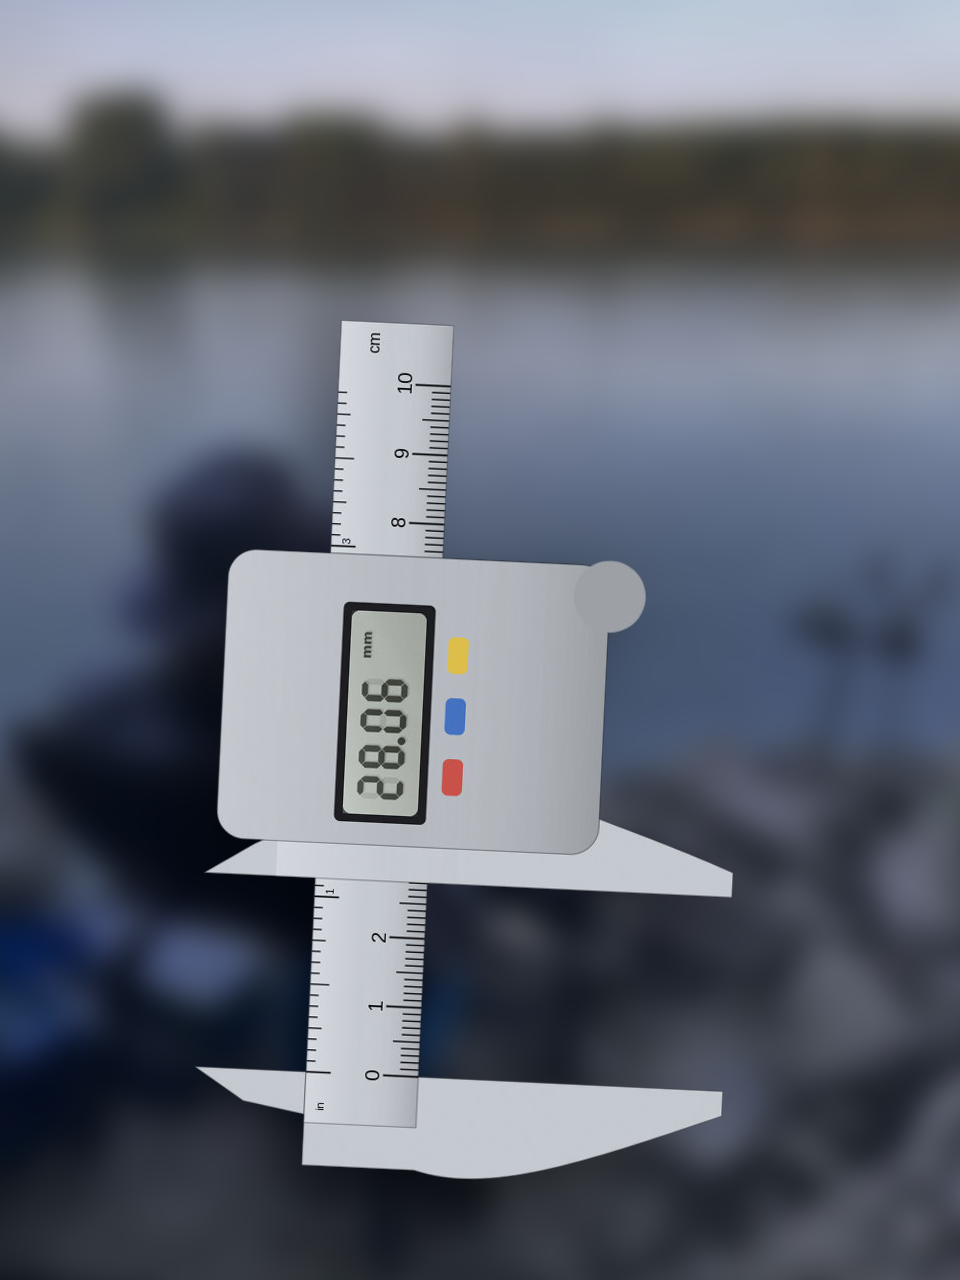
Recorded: 28.06 (mm)
